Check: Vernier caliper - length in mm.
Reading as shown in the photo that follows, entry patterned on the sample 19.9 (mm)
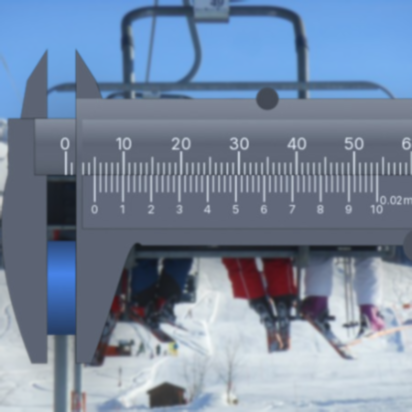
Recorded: 5.0 (mm)
